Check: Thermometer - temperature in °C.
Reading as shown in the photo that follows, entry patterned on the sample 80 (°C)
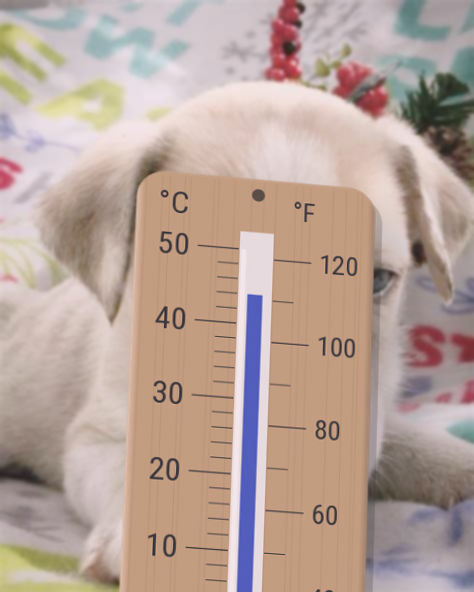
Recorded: 44 (°C)
